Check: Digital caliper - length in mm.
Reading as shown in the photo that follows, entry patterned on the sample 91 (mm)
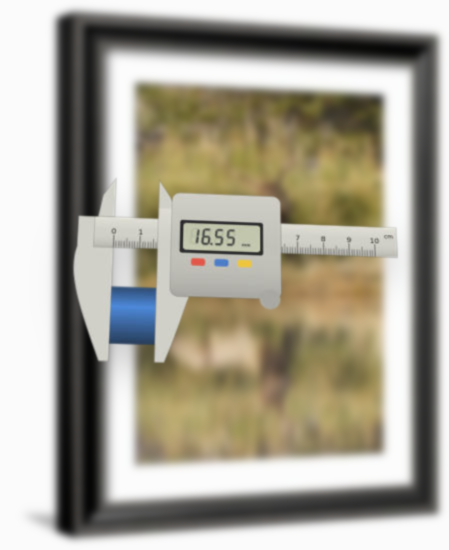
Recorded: 16.55 (mm)
